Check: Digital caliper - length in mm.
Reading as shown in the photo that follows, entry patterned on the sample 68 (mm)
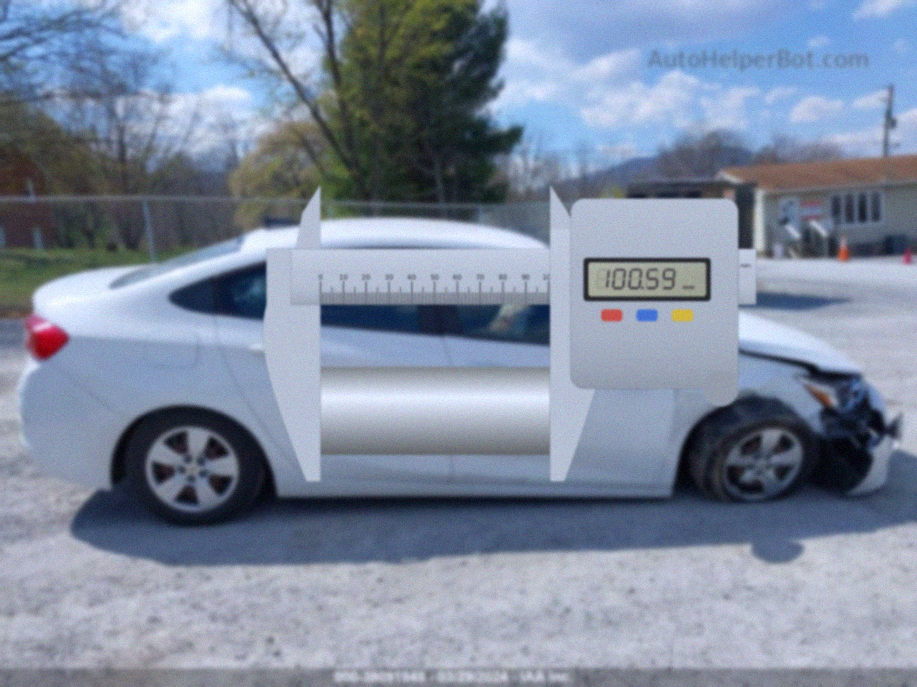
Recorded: 100.59 (mm)
